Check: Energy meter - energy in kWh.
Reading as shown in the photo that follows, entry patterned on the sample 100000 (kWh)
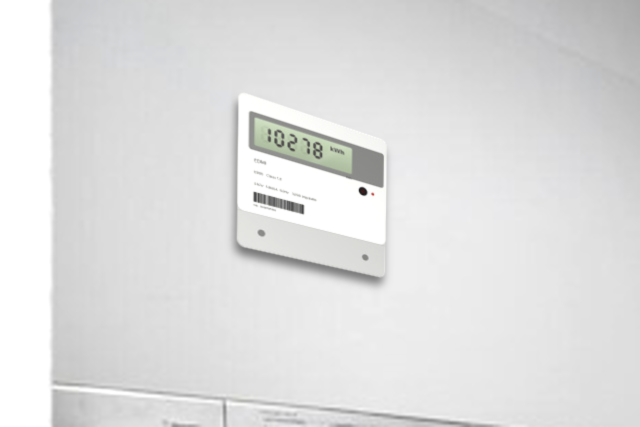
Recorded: 10278 (kWh)
